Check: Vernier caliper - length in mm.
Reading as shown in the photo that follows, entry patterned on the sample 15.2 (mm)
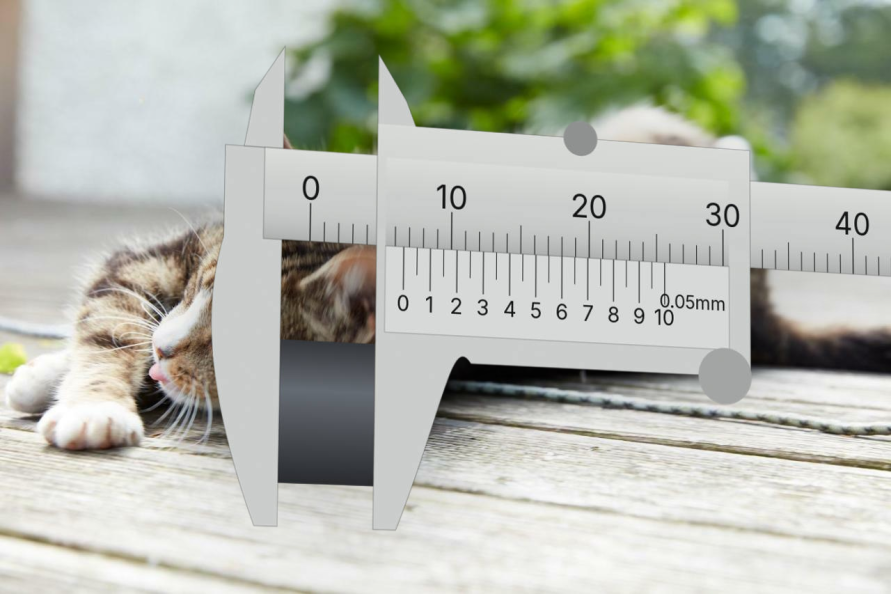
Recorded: 6.6 (mm)
